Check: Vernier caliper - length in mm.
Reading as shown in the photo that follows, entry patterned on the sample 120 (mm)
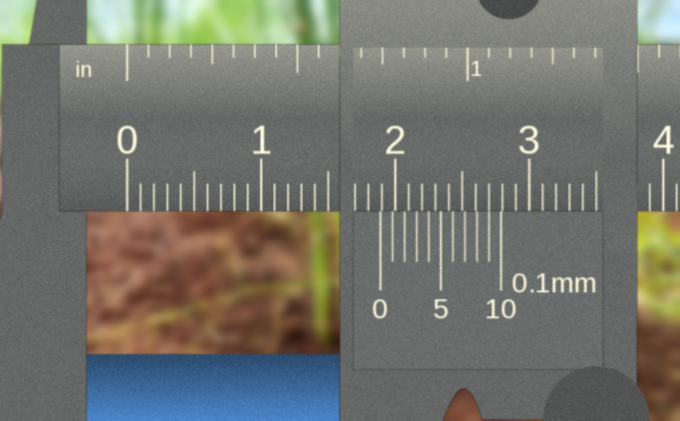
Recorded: 18.9 (mm)
